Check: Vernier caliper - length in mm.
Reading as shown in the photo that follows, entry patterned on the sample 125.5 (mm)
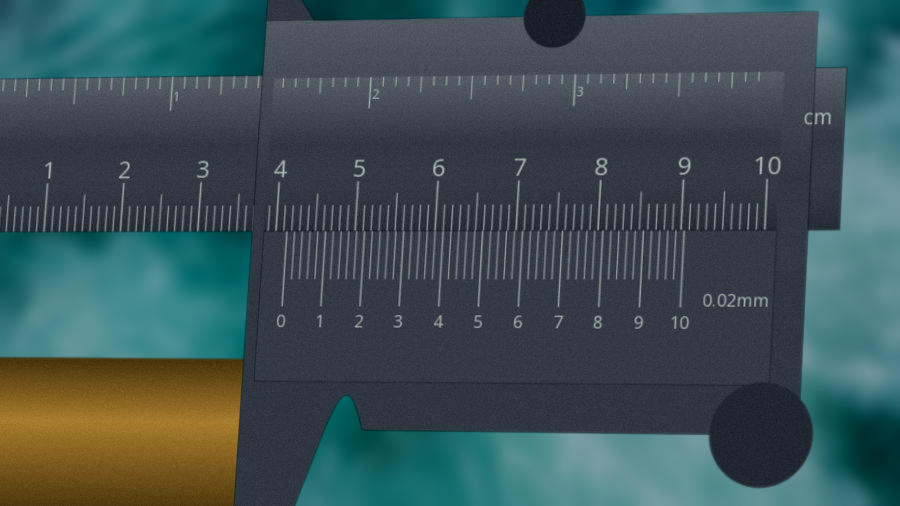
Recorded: 41.4 (mm)
